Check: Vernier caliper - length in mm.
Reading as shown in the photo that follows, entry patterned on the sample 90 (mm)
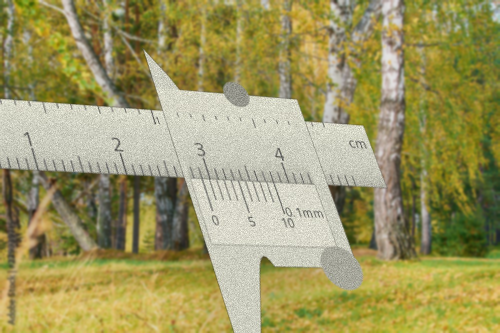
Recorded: 29.0 (mm)
